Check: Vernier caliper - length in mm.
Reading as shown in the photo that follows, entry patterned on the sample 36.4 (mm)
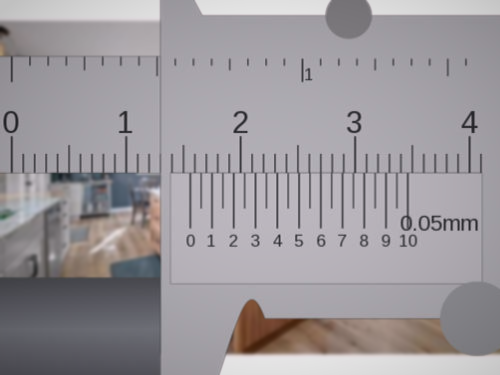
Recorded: 15.6 (mm)
